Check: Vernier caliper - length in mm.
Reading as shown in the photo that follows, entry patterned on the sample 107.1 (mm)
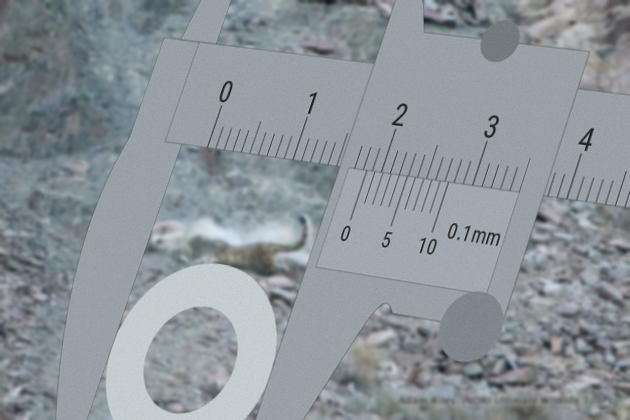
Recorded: 18.4 (mm)
